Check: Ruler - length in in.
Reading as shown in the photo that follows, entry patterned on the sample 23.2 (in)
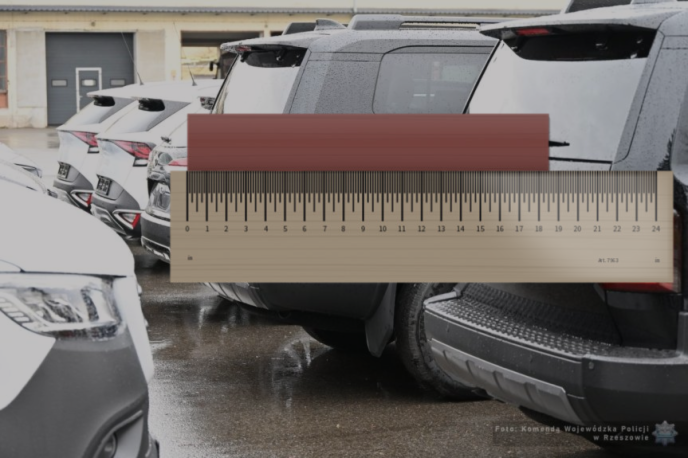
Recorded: 18.5 (in)
